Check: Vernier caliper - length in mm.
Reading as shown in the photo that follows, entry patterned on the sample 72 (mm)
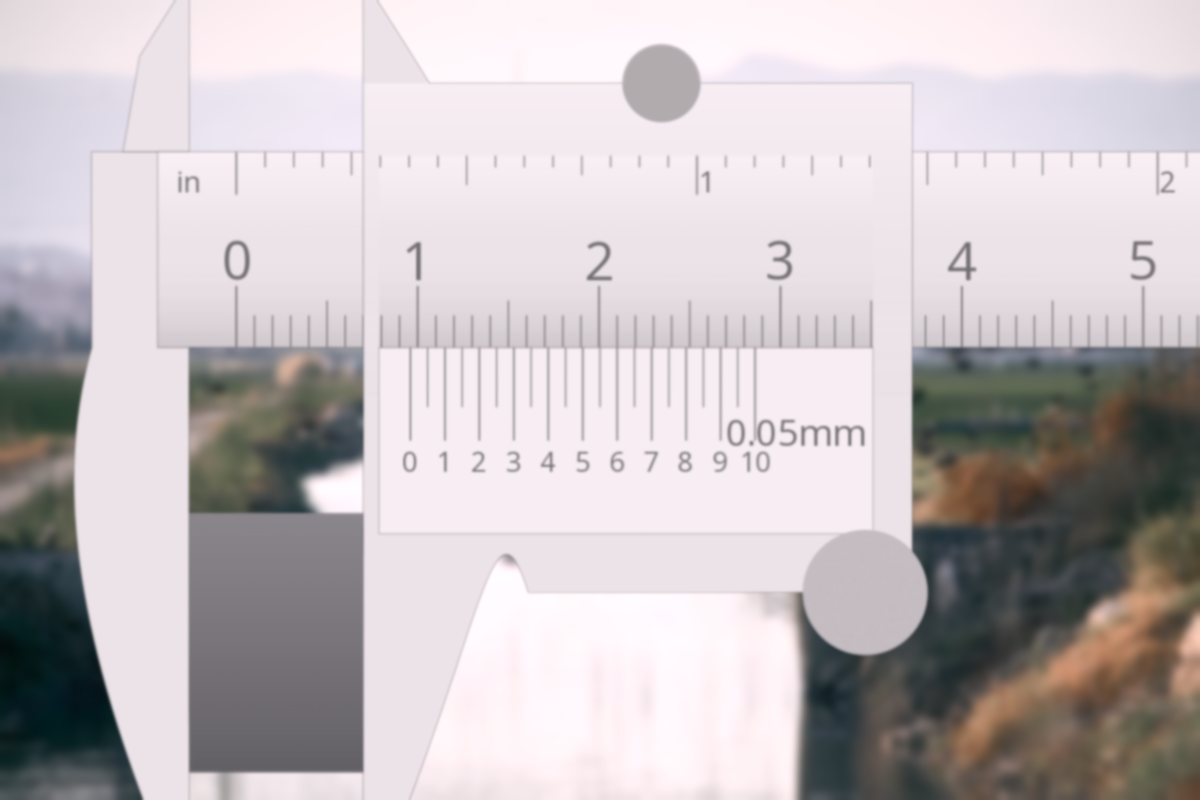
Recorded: 9.6 (mm)
